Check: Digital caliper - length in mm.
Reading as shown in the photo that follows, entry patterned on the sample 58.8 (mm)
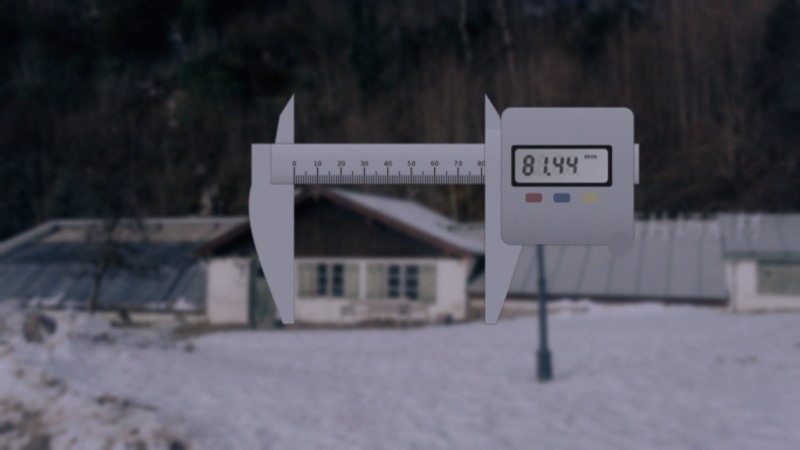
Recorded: 81.44 (mm)
